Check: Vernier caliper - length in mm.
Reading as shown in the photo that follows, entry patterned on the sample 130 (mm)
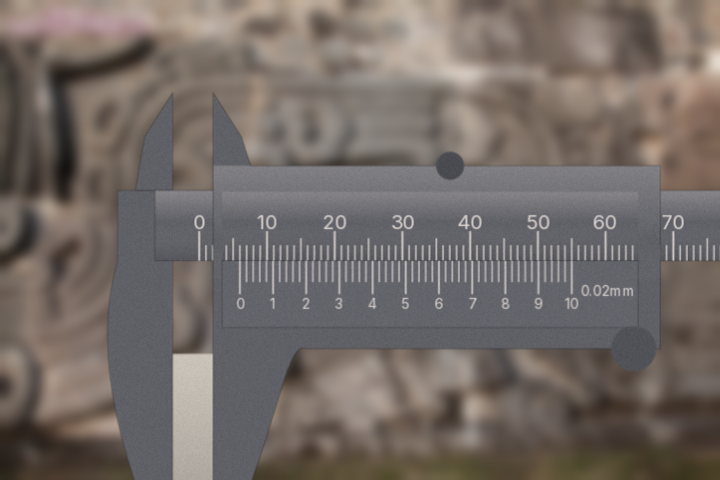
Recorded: 6.0 (mm)
